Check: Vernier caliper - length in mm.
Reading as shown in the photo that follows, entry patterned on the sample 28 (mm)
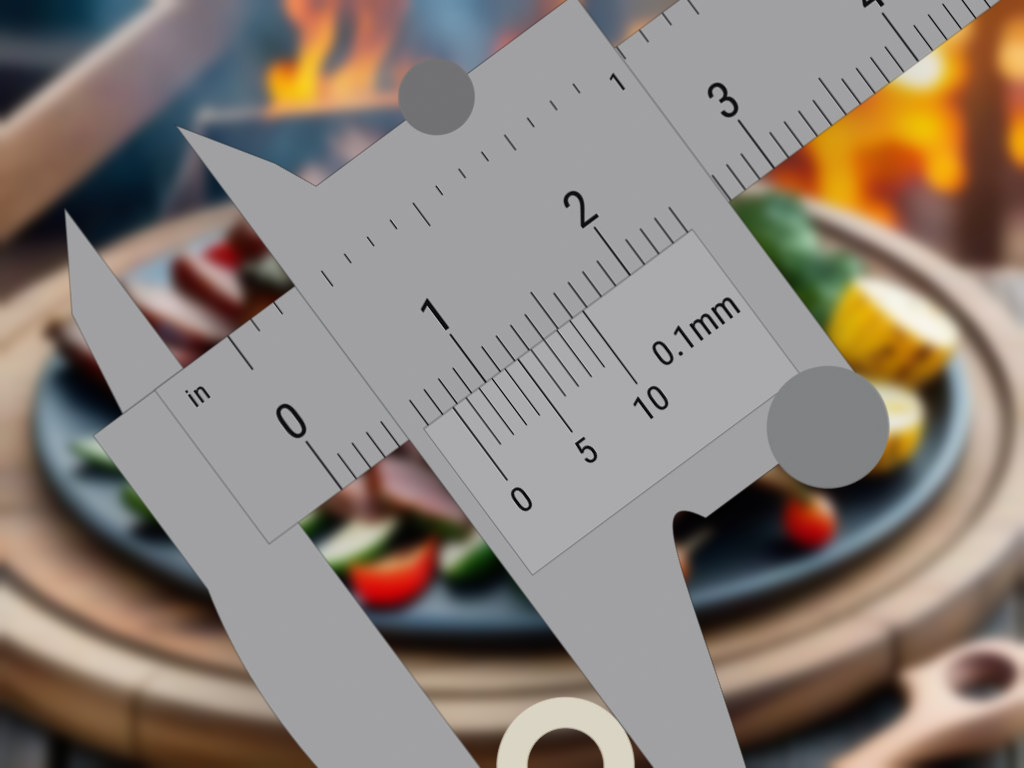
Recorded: 7.7 (mm)
